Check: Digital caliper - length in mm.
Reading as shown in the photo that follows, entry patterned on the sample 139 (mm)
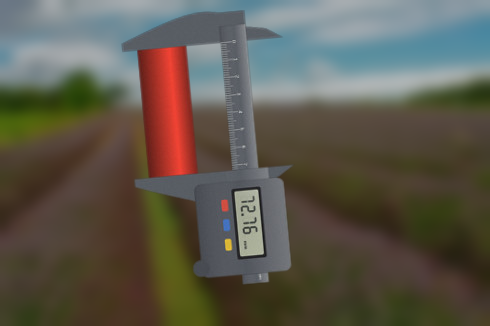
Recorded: 72.76 (mm)
